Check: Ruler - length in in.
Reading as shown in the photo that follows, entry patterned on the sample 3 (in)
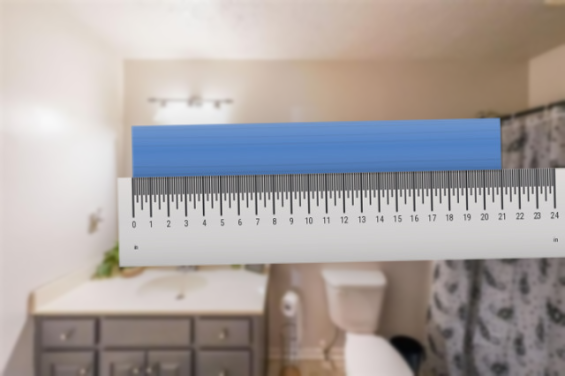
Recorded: 21 (in)
